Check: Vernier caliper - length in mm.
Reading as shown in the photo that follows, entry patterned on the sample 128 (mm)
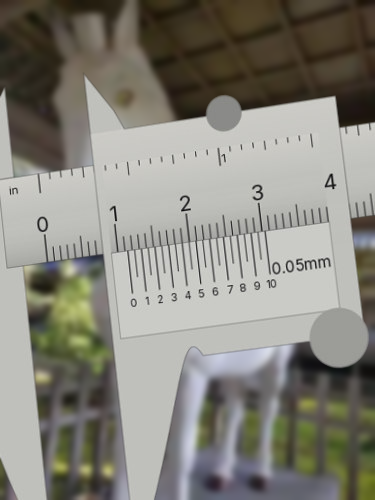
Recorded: 11.4 (mm)
